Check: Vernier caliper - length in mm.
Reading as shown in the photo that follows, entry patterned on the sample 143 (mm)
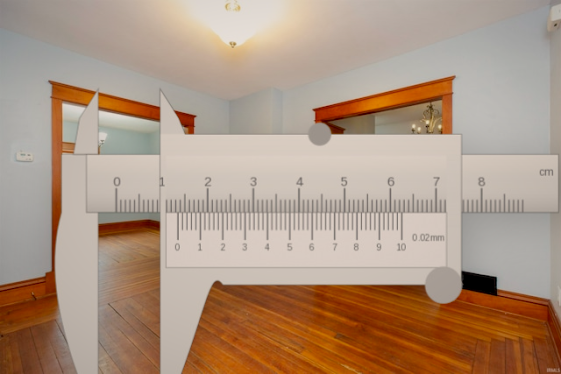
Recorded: 13.5 (mm)
